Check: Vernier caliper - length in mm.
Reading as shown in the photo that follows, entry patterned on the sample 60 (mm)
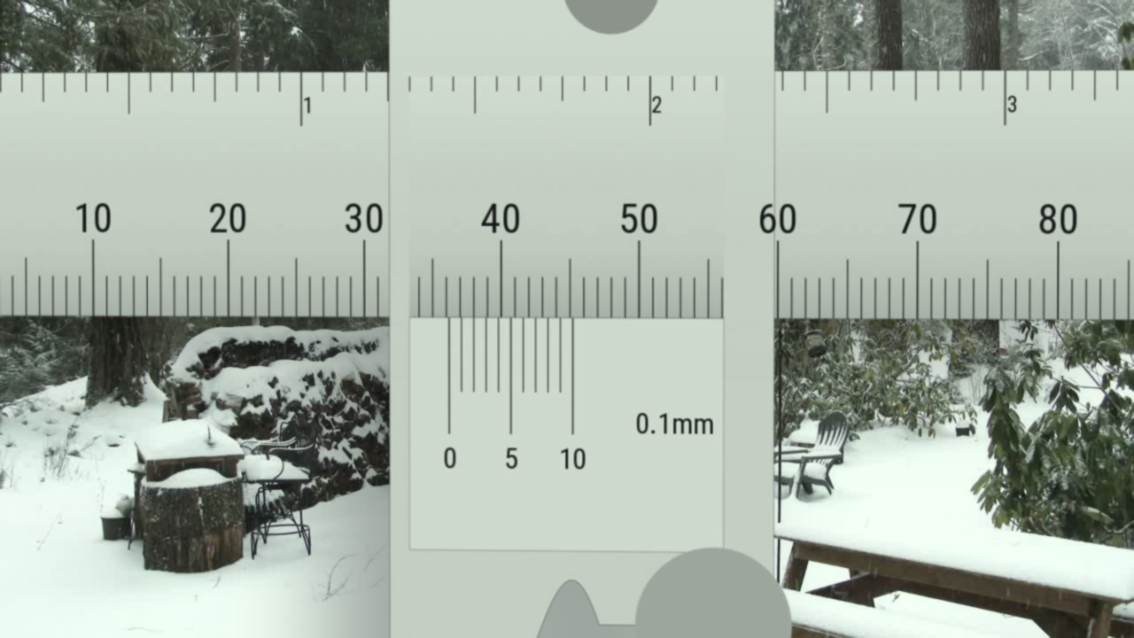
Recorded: 36.2 (mm)
